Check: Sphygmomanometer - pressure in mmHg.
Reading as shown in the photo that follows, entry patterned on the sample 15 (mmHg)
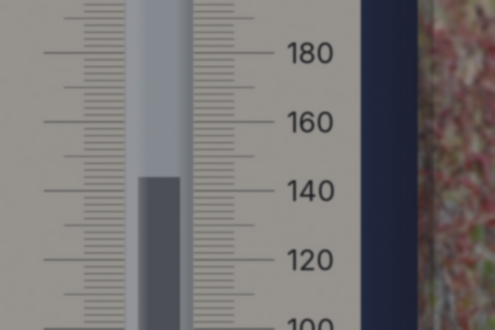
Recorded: 144 (mmHg)
